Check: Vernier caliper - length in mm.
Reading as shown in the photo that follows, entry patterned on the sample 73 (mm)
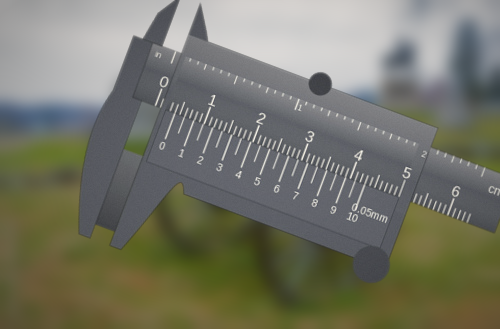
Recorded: 4.0 (mm)
